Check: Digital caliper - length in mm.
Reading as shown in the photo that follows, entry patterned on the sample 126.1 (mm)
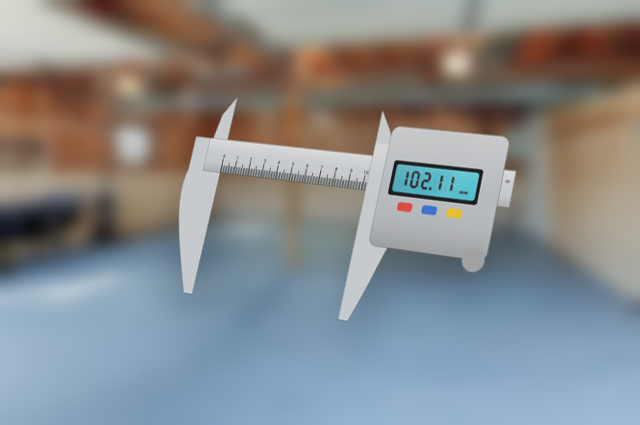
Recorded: 102.11 (mm)
